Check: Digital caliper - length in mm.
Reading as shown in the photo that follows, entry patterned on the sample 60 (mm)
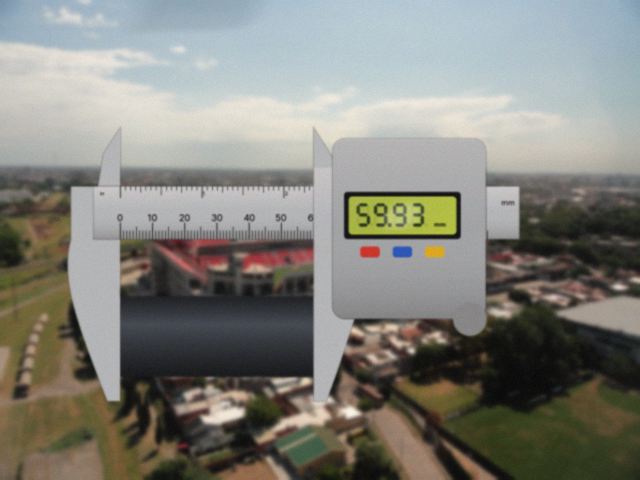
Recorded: 59.93 (mm)
